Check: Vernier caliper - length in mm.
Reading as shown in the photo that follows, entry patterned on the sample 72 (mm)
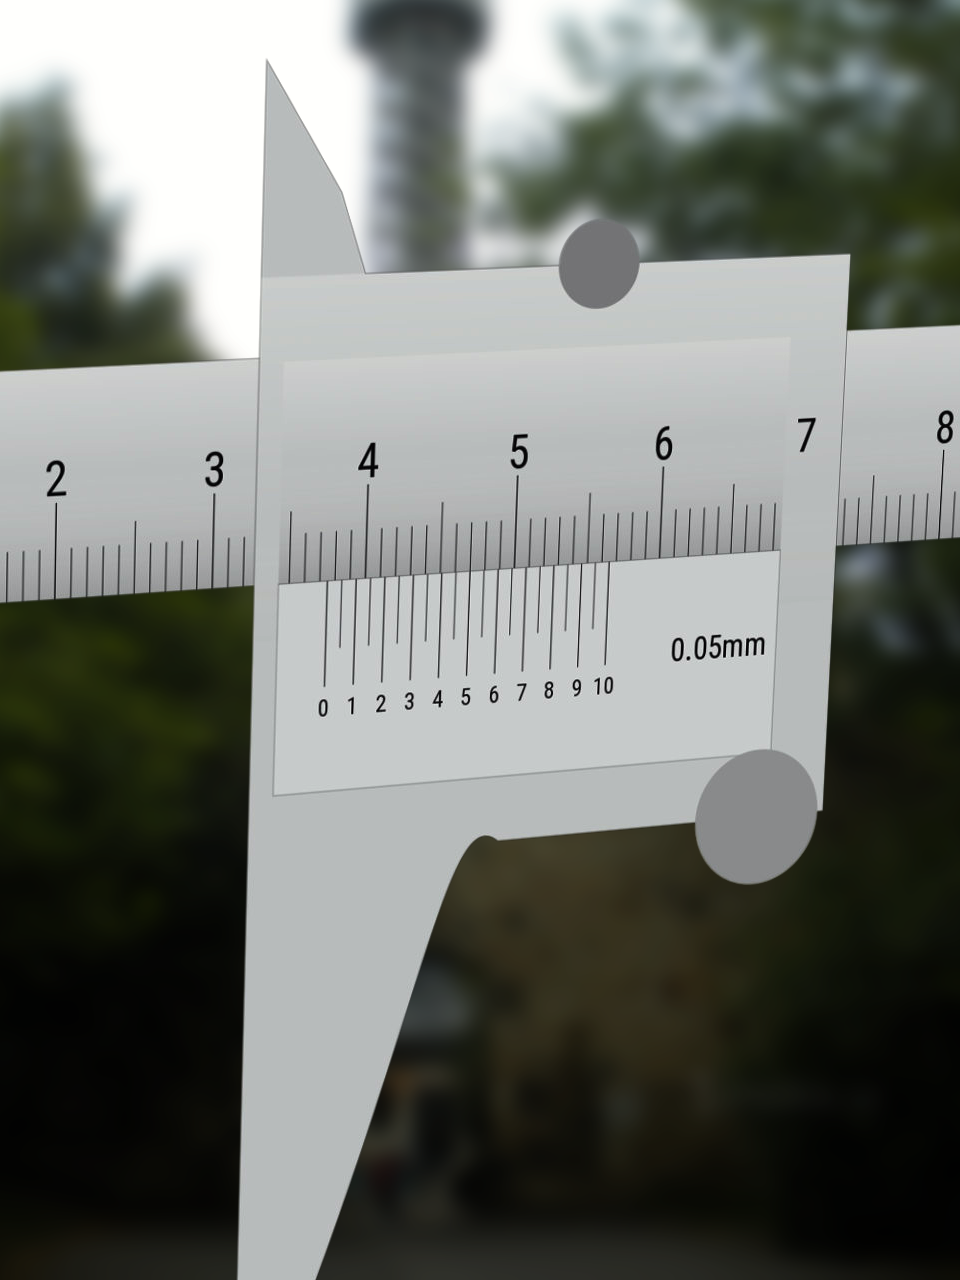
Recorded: 37.5 (mm)
